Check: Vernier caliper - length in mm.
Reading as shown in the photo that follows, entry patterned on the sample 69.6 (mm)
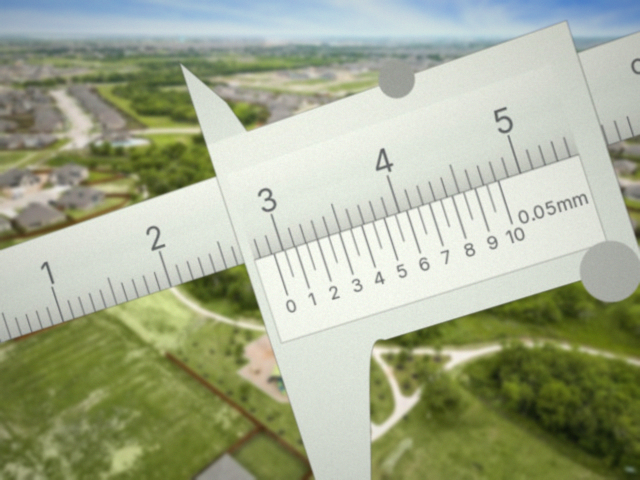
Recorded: 29.2 (mm)
